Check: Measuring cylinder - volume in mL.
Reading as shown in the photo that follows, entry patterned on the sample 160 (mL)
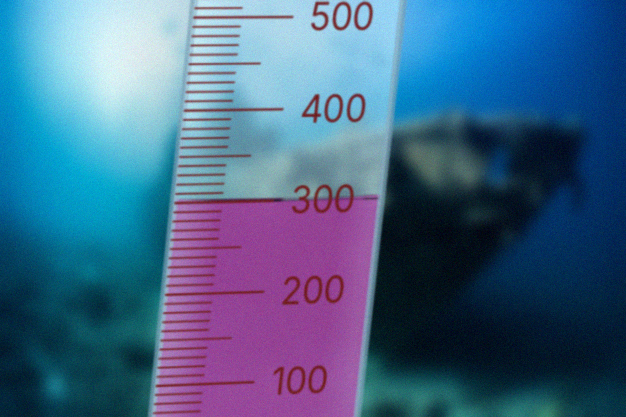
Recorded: 300 (mL)
